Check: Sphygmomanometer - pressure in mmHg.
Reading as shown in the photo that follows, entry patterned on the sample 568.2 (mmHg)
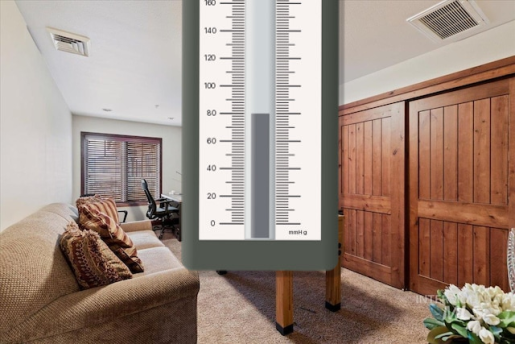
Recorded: 80 (mmHg)
